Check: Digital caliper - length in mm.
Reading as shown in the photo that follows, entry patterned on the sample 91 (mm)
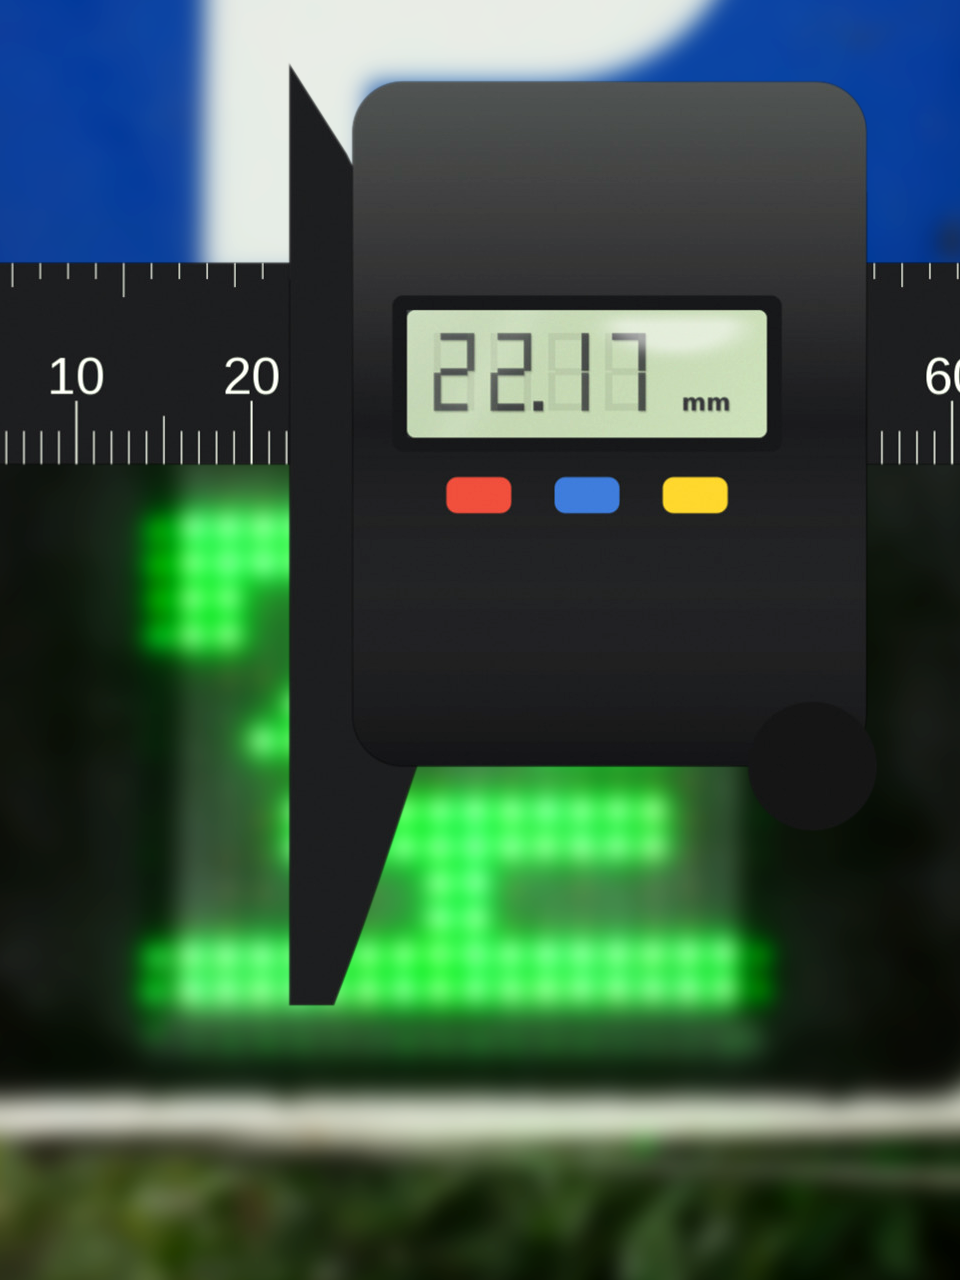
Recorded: 22.17 (mm)
